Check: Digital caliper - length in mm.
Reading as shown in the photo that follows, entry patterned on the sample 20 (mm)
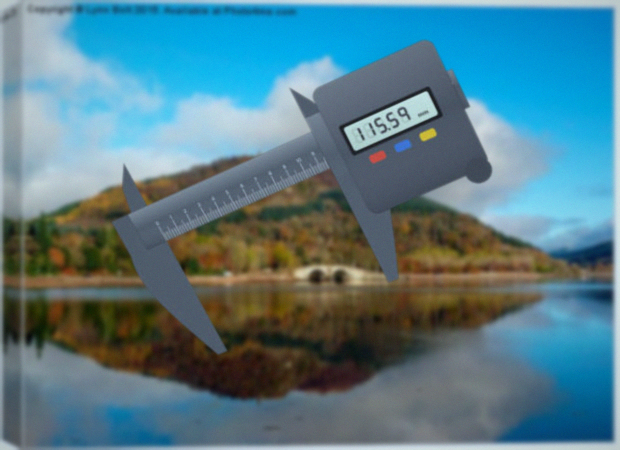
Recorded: 115.59 (mm)
